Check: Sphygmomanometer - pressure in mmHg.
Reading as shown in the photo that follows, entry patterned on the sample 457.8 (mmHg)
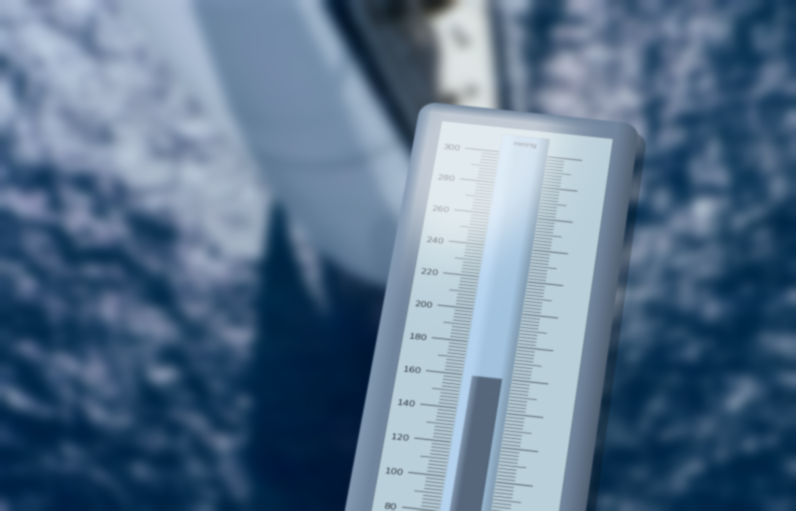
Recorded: 160 (mmHg)
